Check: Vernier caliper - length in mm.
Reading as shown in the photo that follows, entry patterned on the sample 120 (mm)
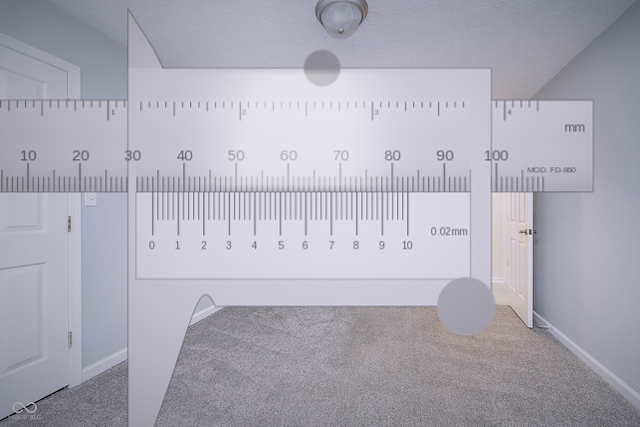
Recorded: 34.0 (mm)
